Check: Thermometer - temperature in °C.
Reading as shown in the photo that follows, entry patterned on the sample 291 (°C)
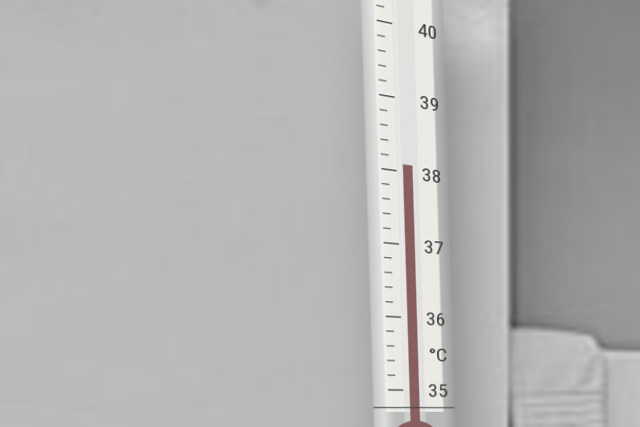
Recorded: 38.1 (°C)
